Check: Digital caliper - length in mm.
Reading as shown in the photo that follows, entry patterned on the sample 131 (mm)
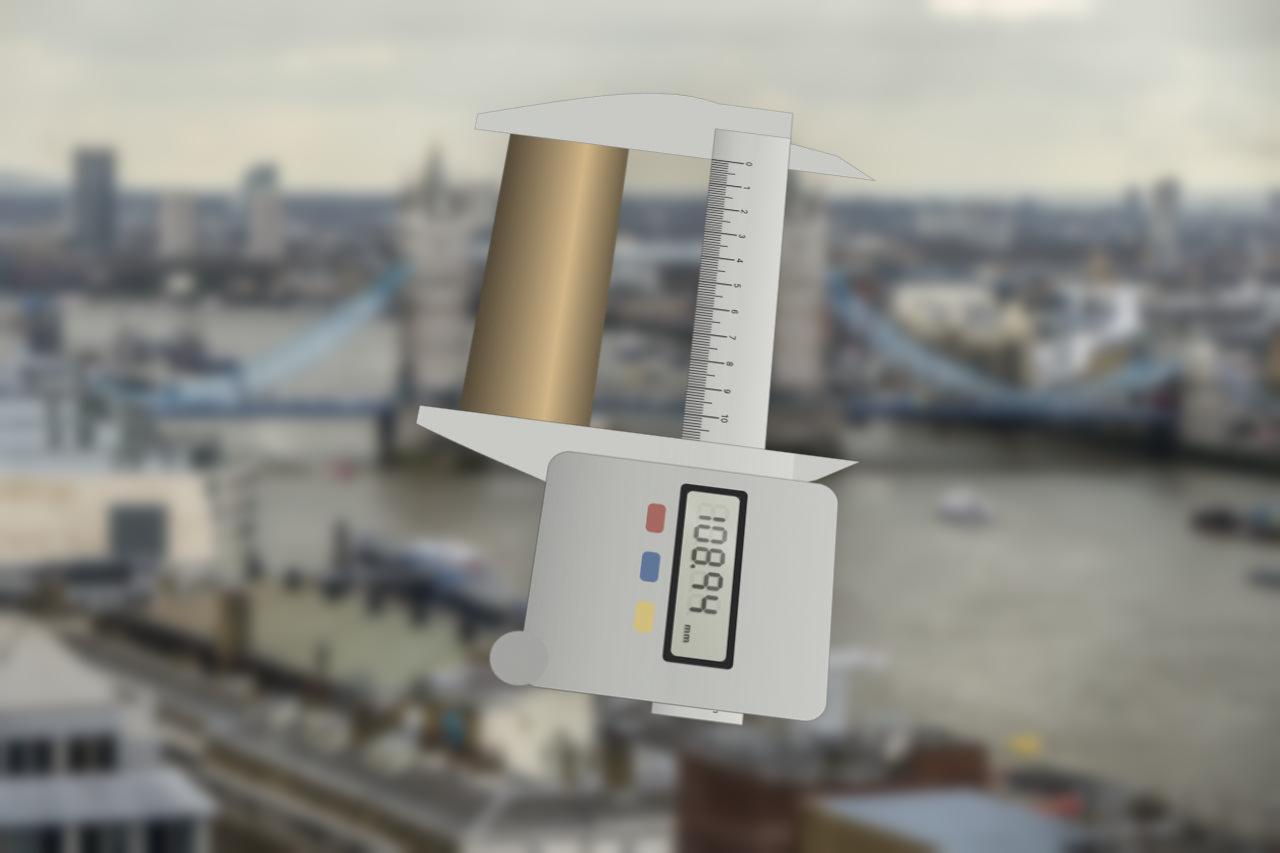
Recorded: 108.94 (mm)
